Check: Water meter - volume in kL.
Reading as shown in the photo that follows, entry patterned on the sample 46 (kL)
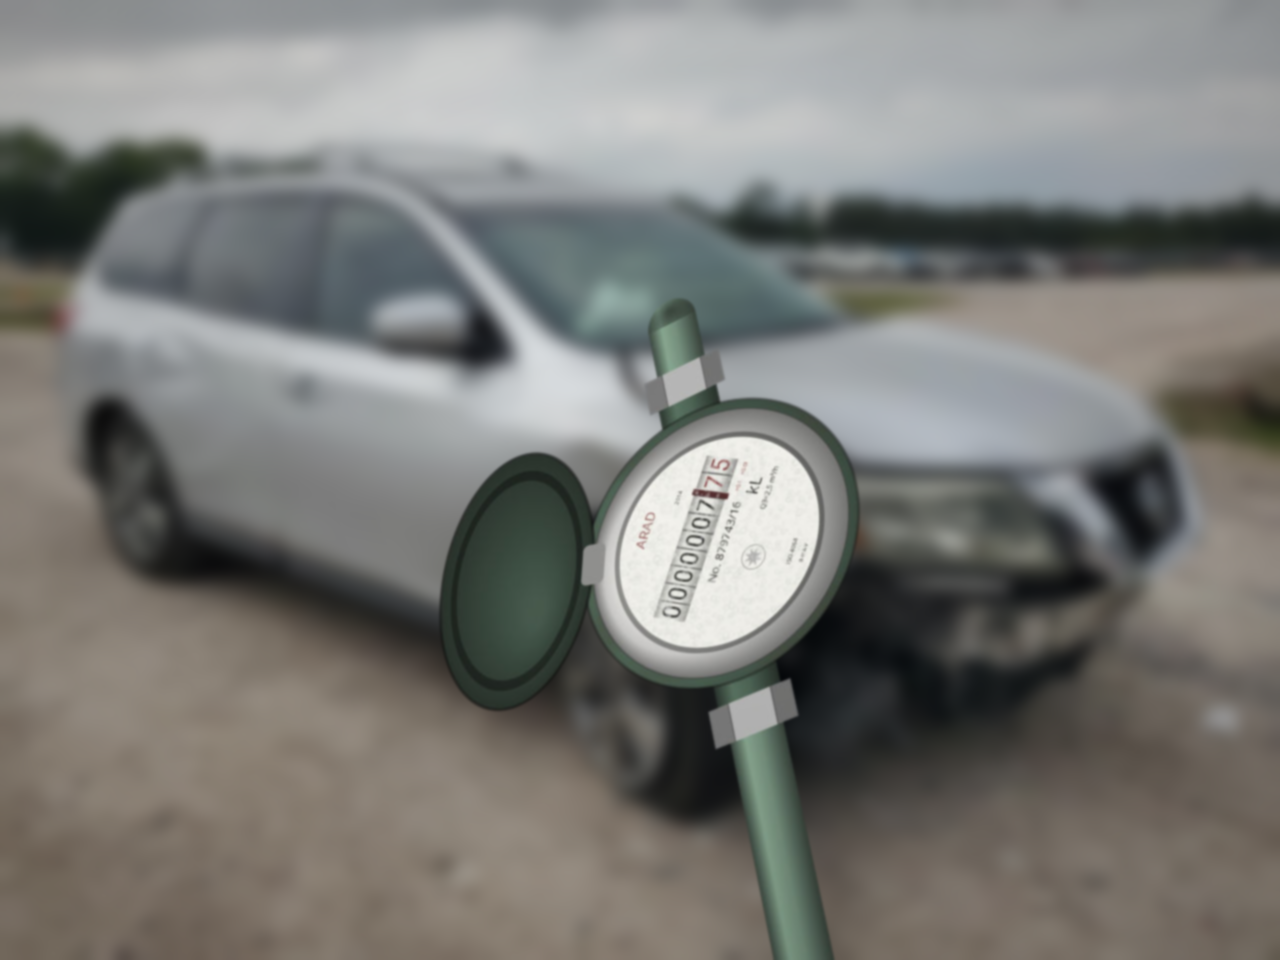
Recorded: 7.75 (kL)
